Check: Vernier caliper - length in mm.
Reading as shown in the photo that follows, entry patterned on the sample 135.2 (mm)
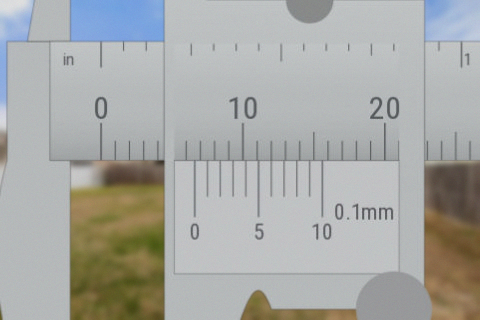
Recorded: 6.6 (mm)
